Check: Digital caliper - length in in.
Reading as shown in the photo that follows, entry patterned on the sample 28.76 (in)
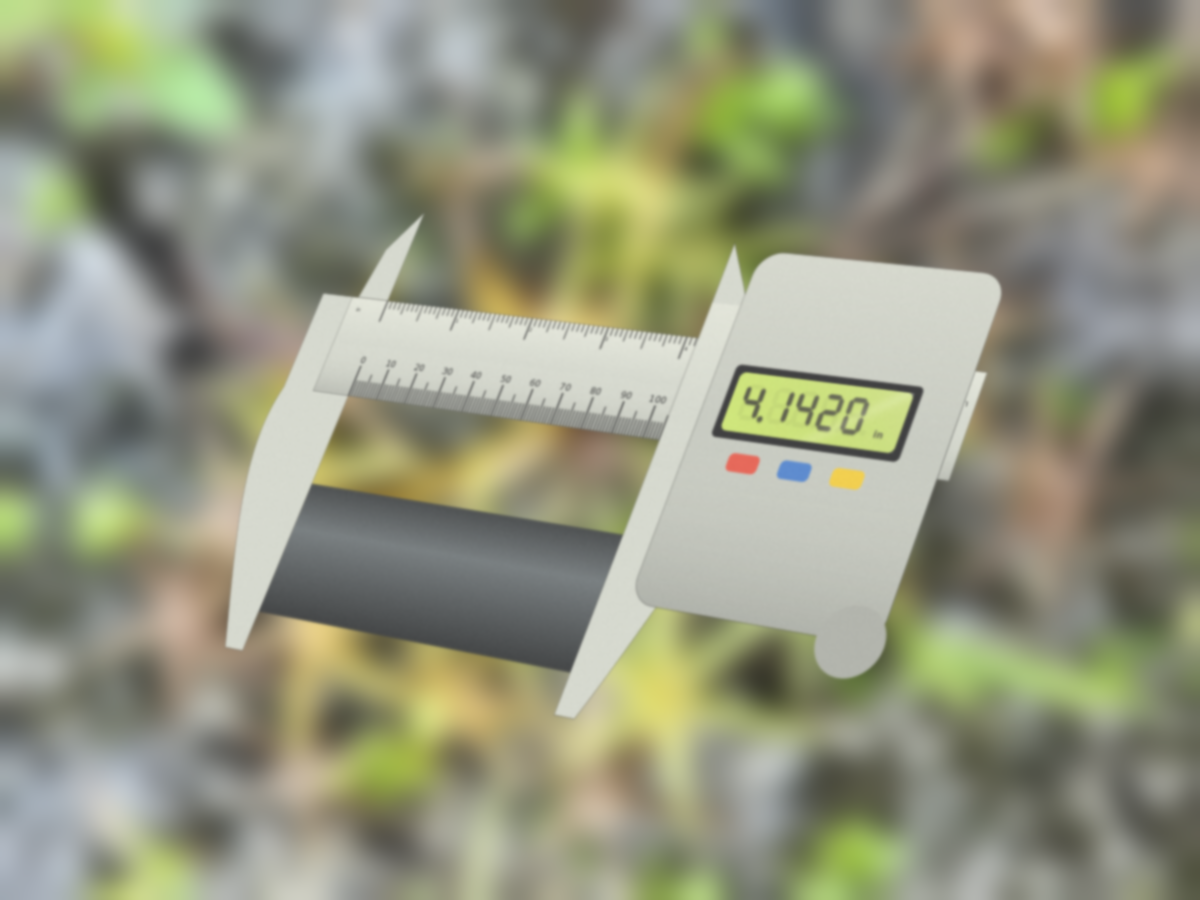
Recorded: 4.1420 (in)
